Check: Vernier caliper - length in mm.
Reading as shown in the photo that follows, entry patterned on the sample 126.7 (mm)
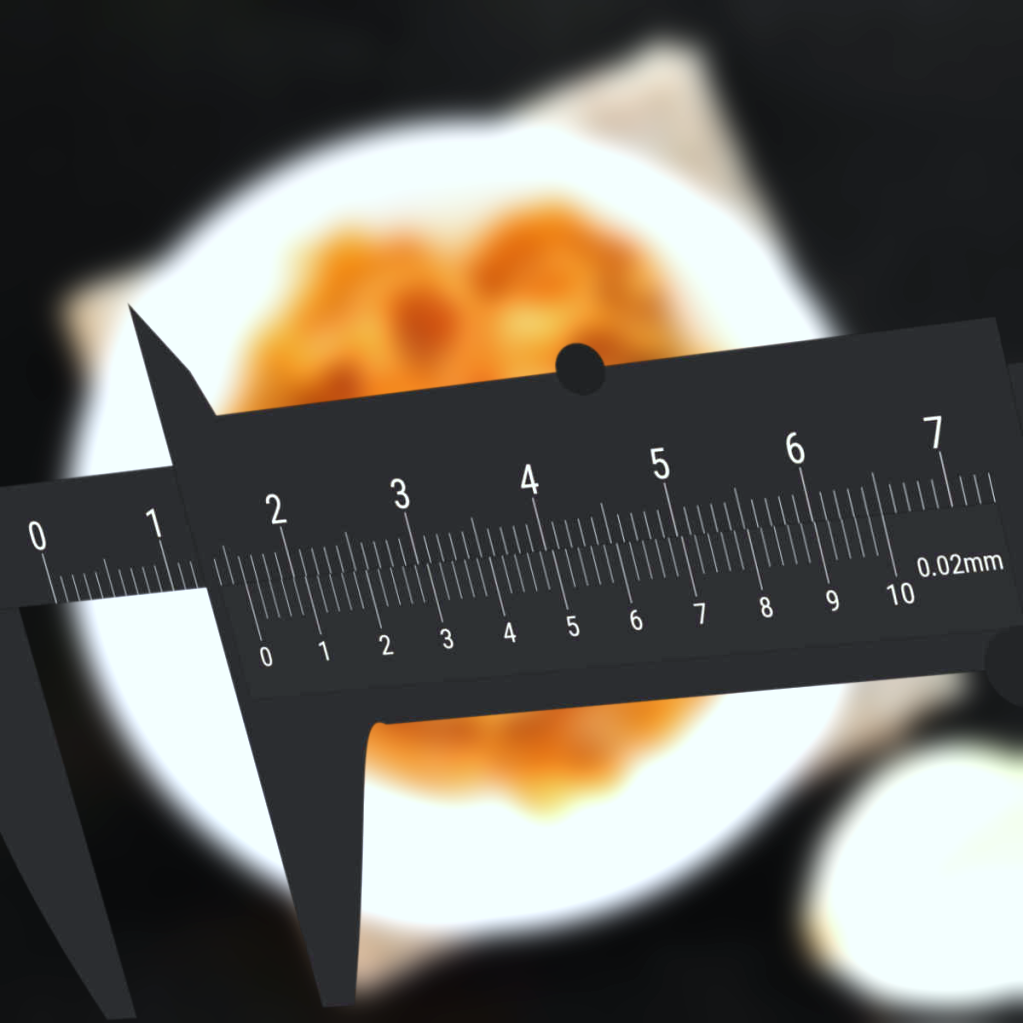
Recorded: 16.0 (mm)
